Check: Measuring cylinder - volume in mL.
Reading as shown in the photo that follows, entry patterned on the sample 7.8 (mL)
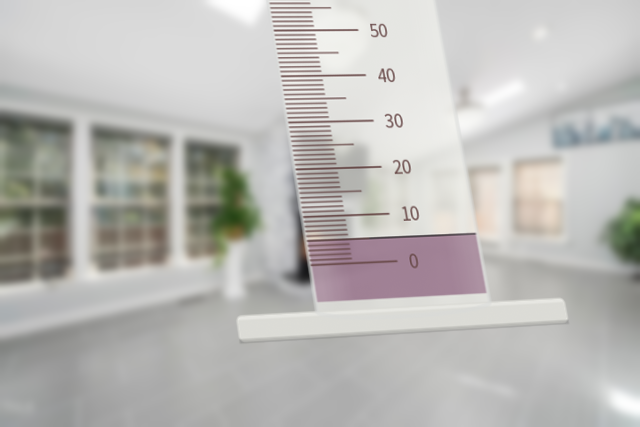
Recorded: 5 (mL)
